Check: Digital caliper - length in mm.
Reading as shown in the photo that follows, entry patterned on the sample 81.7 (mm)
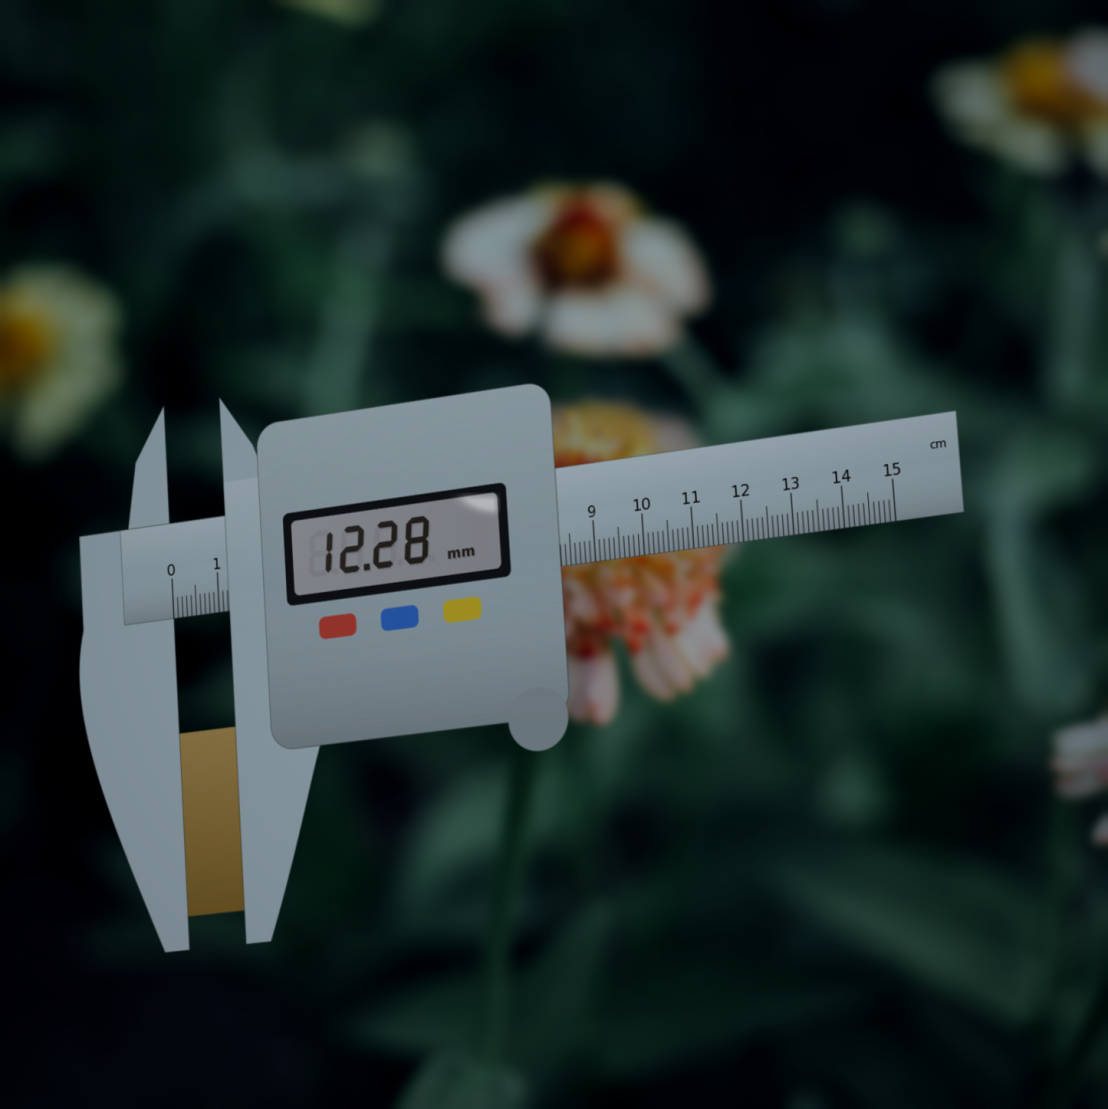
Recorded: 12.28 (mm)
